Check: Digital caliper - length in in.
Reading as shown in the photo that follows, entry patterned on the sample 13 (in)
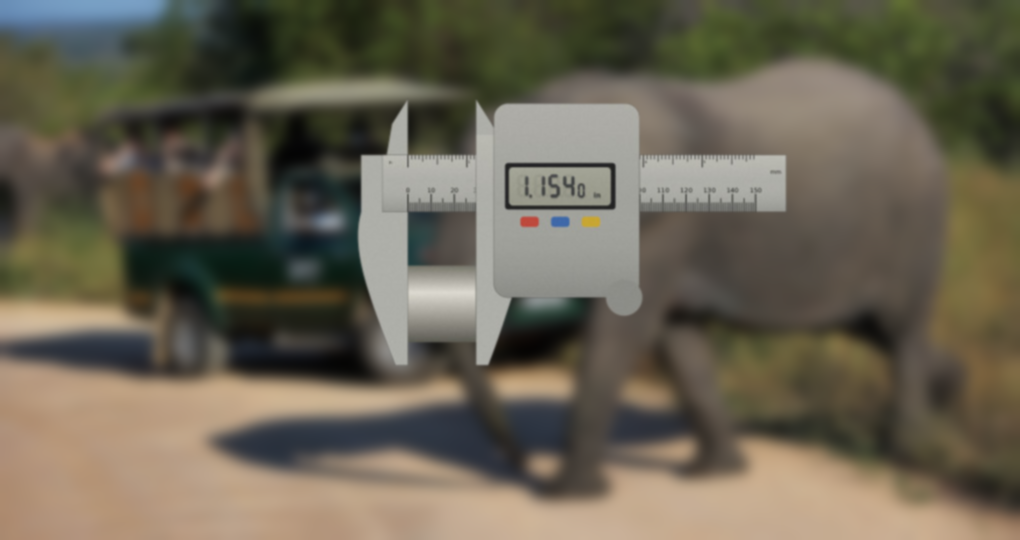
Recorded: 1.1540 (in)
